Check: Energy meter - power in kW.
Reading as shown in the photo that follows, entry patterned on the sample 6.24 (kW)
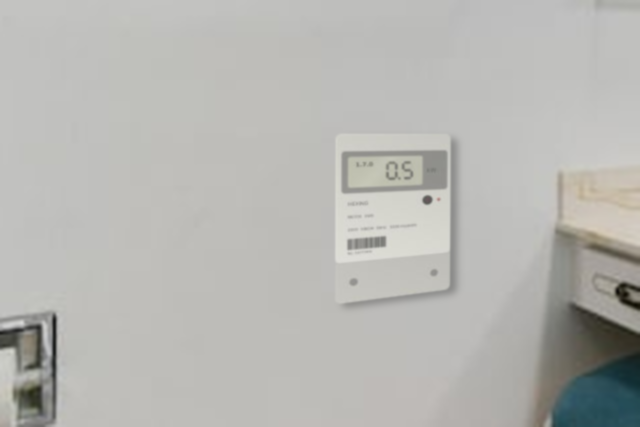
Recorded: 0.5 (kW)
